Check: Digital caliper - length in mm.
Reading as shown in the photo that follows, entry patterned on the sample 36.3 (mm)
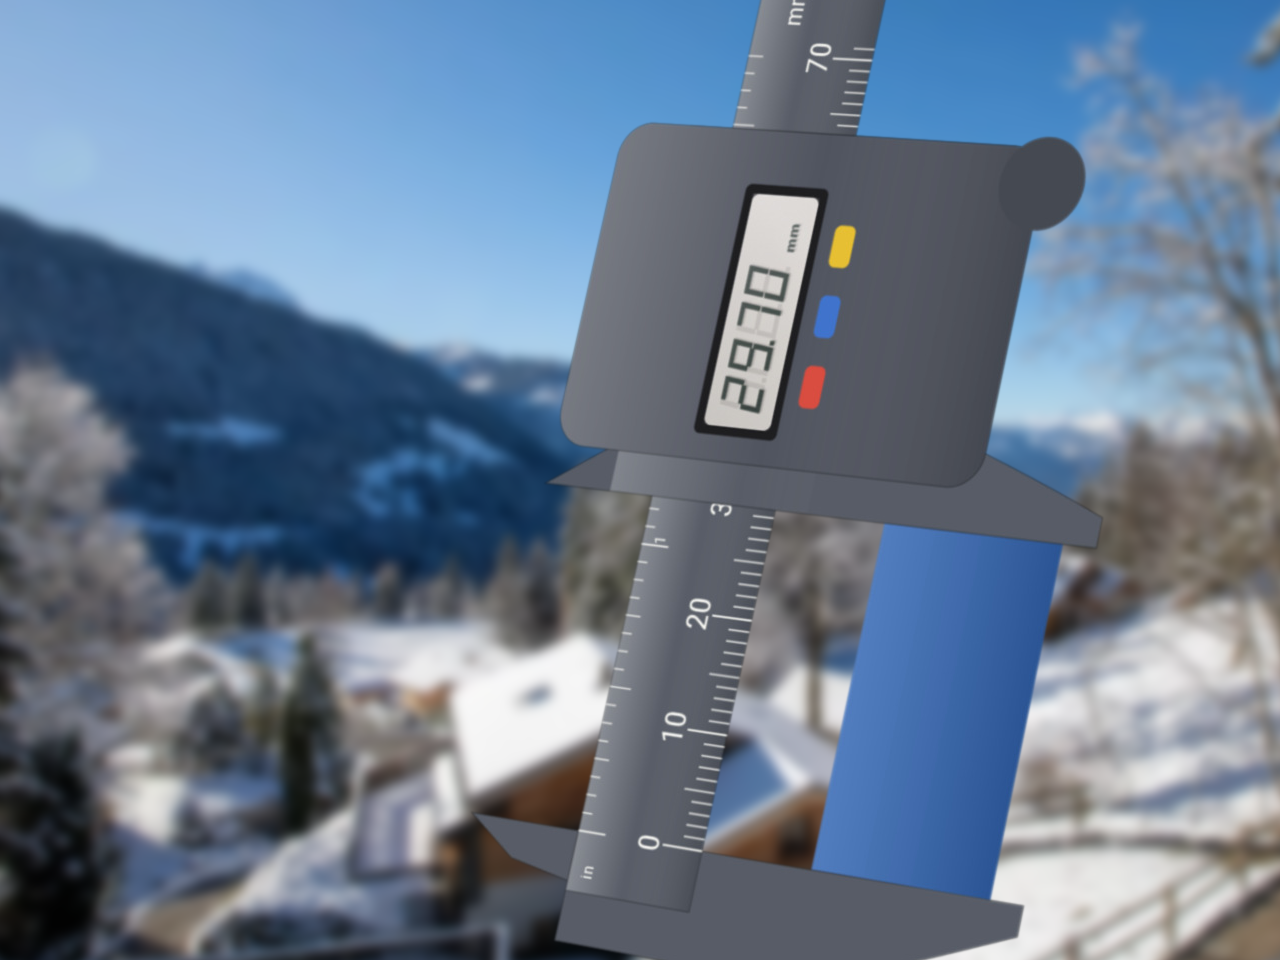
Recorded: 29.70 (mm)
